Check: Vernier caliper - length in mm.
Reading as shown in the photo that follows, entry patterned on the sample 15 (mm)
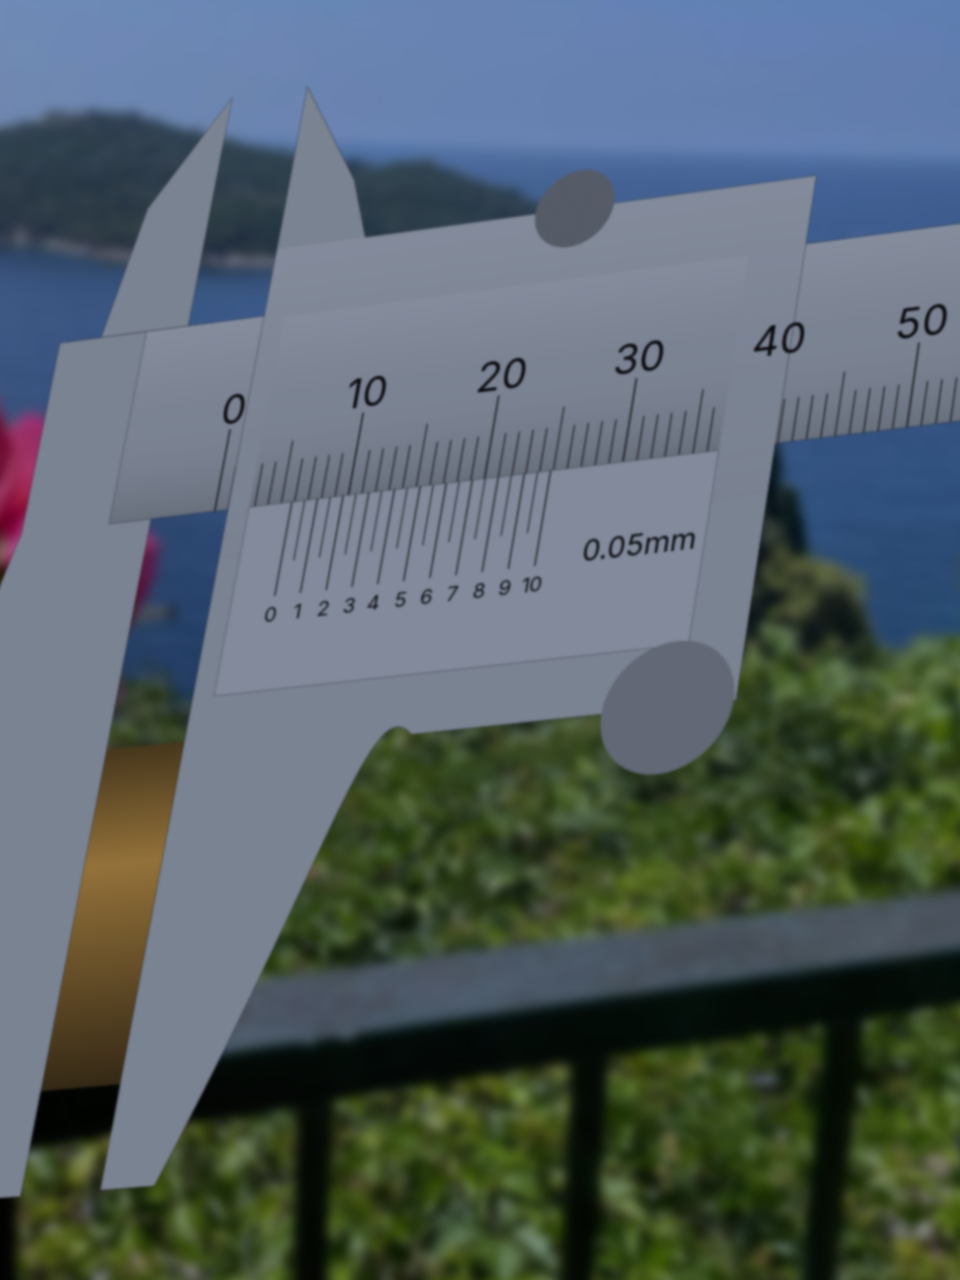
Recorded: 5.8 (mm)
